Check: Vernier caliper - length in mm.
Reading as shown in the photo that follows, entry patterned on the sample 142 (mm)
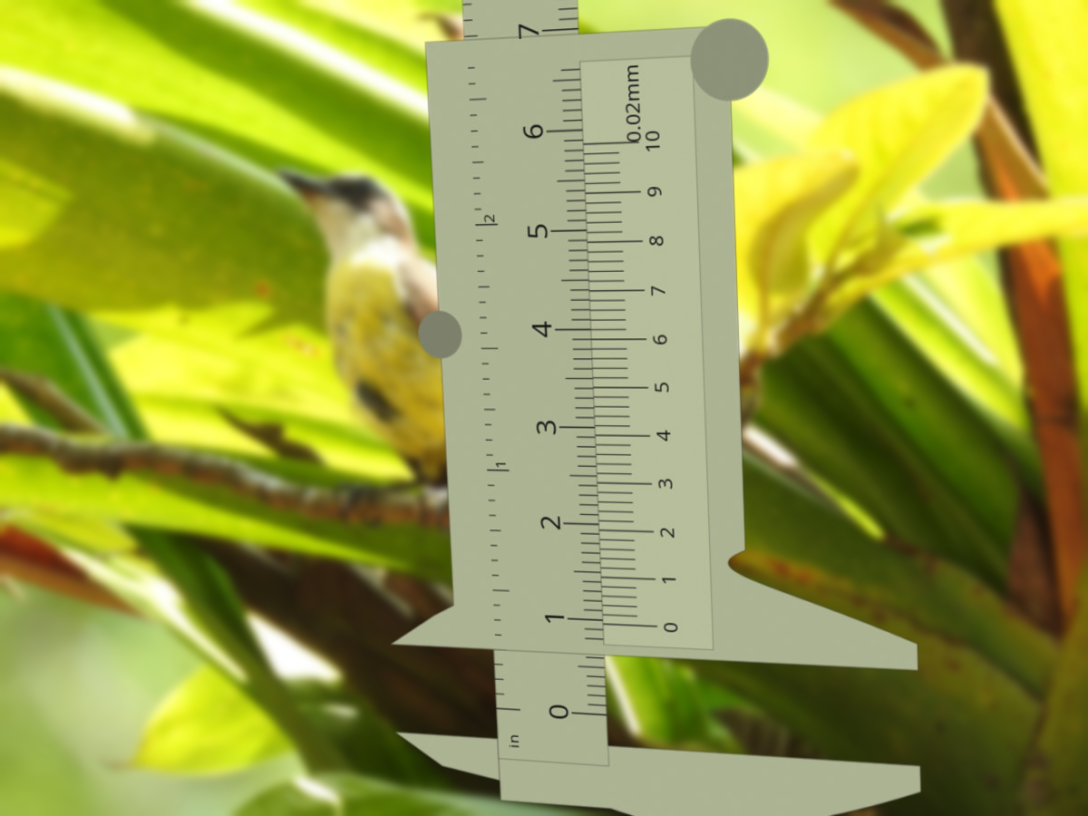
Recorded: 9.6 (mm)
